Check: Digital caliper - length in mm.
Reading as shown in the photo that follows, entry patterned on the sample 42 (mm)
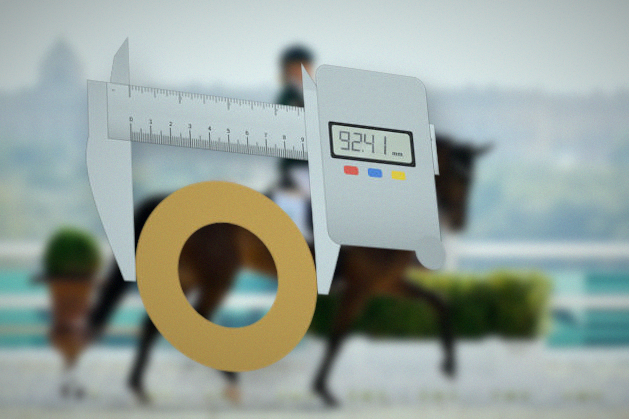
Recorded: 92.41 (mm)
